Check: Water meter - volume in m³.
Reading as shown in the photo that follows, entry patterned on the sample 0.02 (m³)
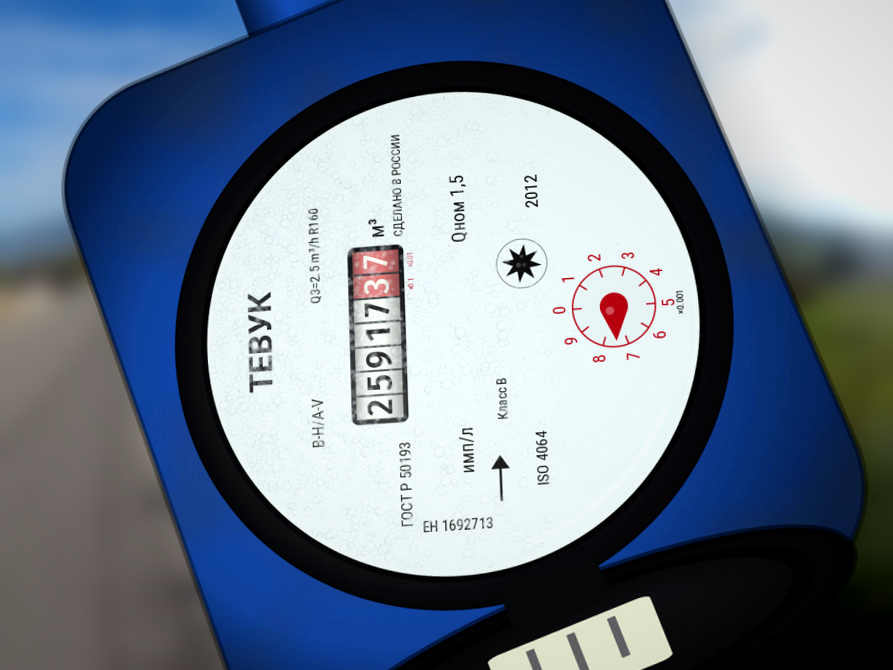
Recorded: 25917.377 (m³)
